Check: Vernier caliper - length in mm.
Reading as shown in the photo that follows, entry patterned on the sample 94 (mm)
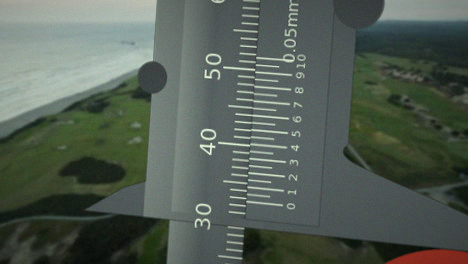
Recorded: 32.6 (mm)
